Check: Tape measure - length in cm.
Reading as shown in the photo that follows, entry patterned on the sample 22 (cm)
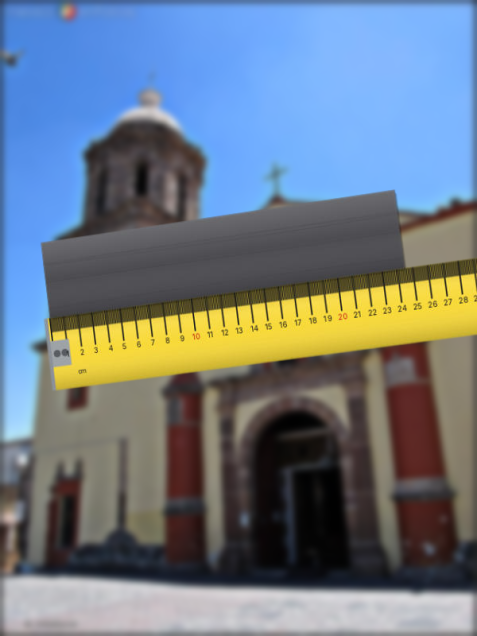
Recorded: 24.5 (cm)
